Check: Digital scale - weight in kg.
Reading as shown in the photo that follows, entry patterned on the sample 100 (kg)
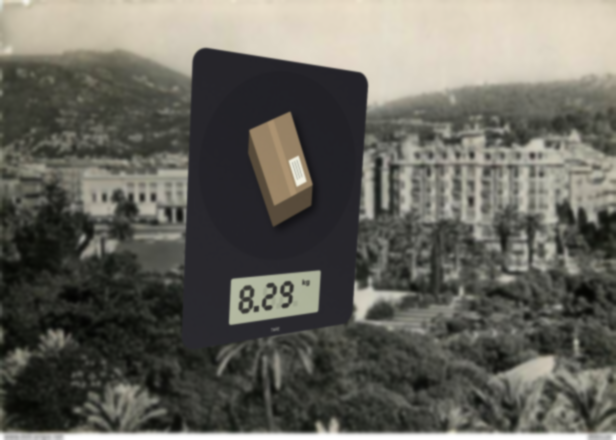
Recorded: 8.29 (kg)
